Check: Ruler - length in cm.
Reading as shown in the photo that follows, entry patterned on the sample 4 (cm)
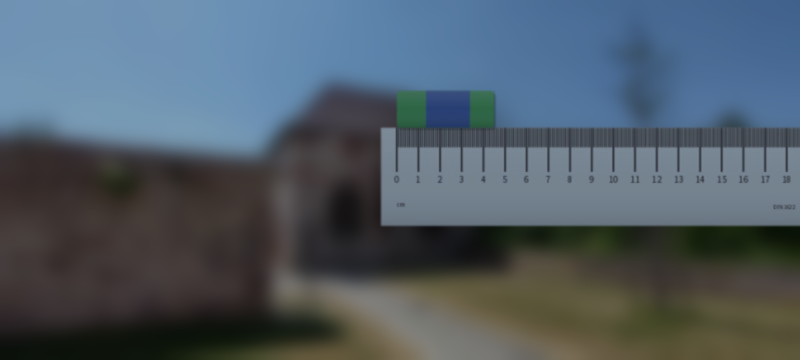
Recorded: 4.5 (cm)
